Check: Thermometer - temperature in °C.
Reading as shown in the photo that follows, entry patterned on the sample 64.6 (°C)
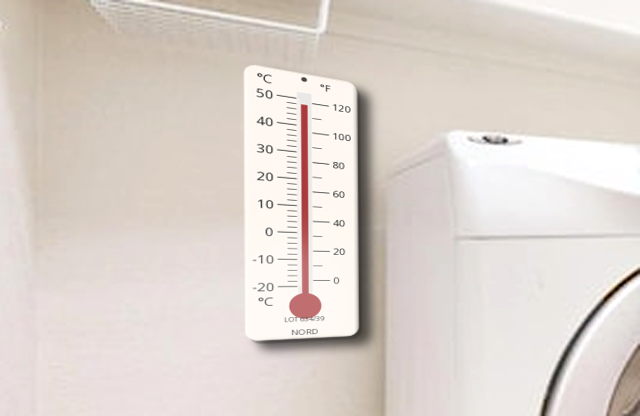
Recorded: 48 (°C)
